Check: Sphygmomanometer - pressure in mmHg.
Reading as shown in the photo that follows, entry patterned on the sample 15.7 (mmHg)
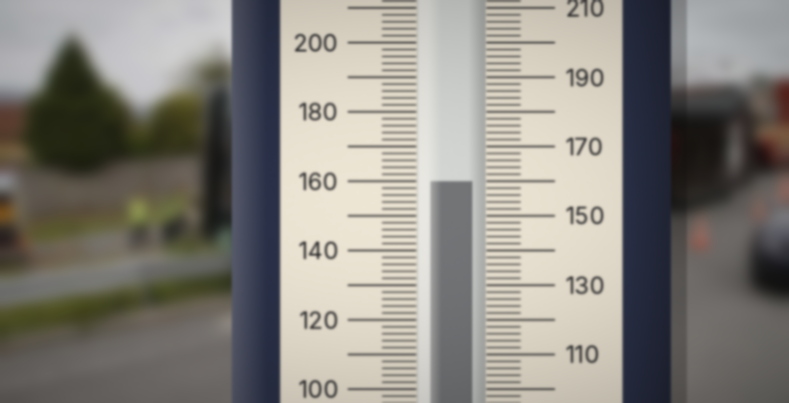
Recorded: 160 (mmHg)
